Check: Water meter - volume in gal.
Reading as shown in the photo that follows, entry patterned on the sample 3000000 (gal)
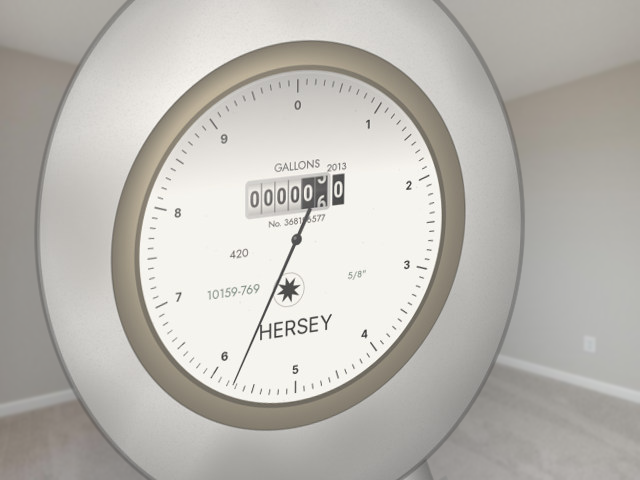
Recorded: 55.7 (gal)
